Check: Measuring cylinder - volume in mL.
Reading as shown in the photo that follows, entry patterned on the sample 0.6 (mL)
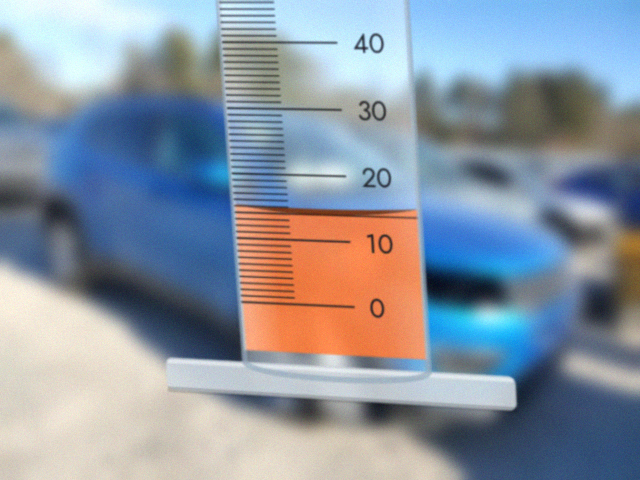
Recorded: 14 (mL)
